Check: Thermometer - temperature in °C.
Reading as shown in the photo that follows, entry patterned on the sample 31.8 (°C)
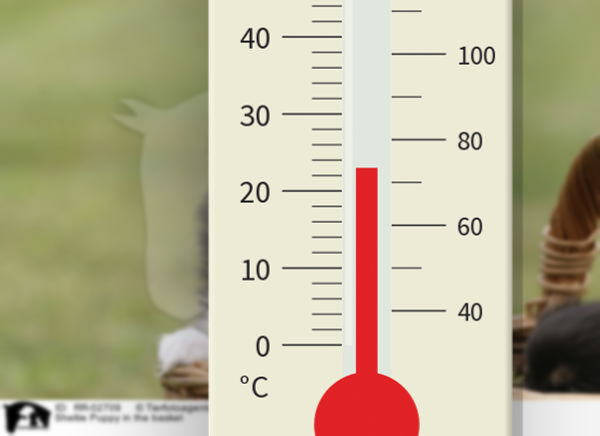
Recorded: 23 (°C)
